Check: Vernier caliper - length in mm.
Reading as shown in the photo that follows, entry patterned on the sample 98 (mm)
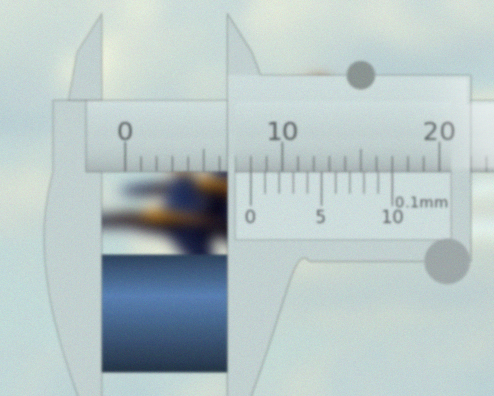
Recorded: 8.0 (mm)
